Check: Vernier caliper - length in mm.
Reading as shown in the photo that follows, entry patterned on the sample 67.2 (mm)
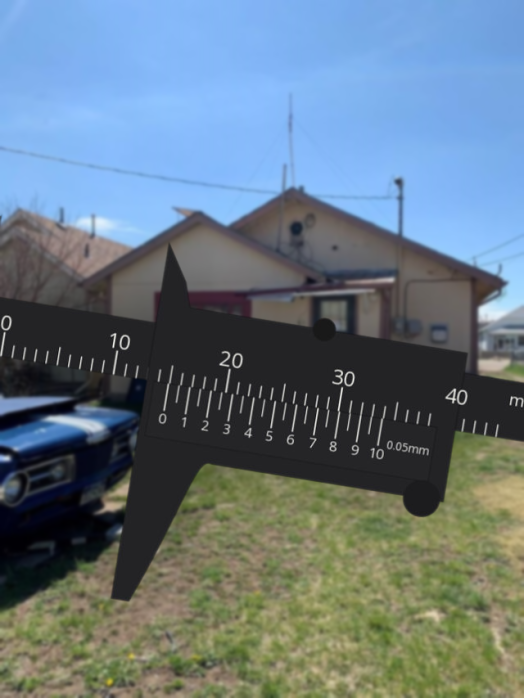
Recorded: 14.9 (mm)
